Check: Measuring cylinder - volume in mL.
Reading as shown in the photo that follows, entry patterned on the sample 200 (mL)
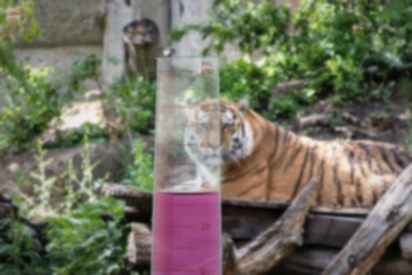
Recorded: 35 (mL)
